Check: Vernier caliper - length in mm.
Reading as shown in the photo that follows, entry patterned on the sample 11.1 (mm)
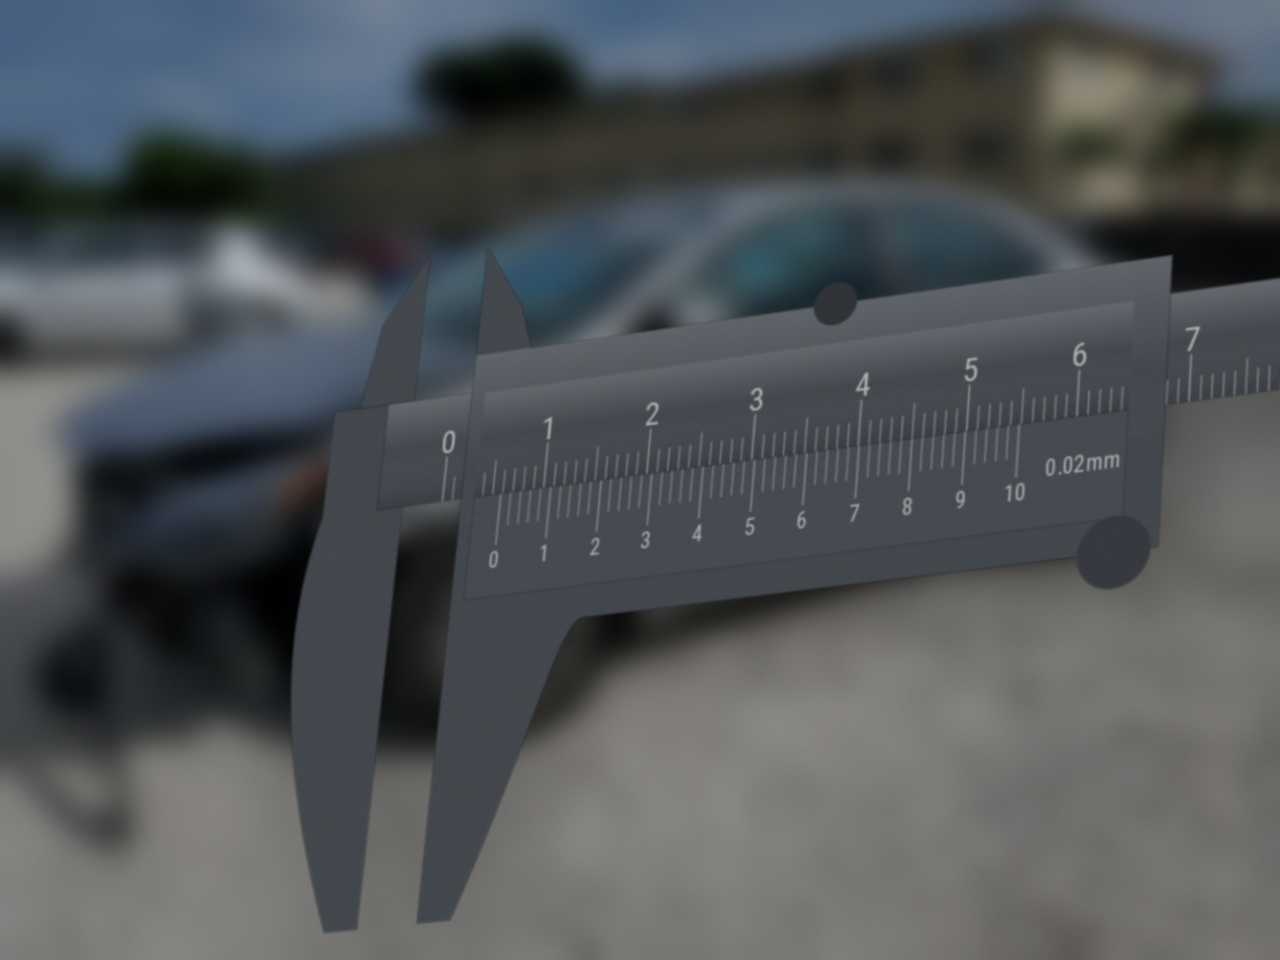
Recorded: 5.8 (mm)
